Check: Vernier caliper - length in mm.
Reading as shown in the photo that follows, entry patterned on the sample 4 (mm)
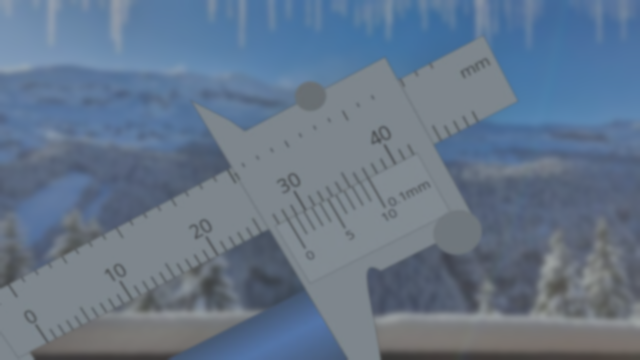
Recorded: 28.0 (mm)
